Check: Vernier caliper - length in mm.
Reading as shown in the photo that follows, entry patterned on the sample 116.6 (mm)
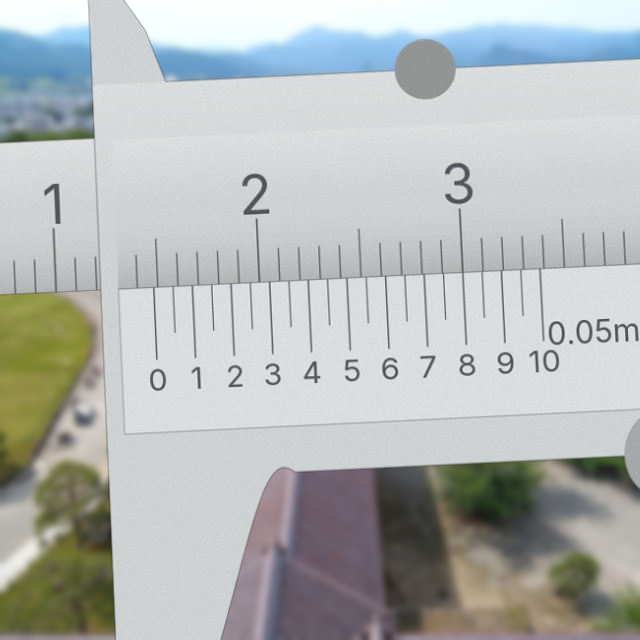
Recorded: 14.8 (mm)
